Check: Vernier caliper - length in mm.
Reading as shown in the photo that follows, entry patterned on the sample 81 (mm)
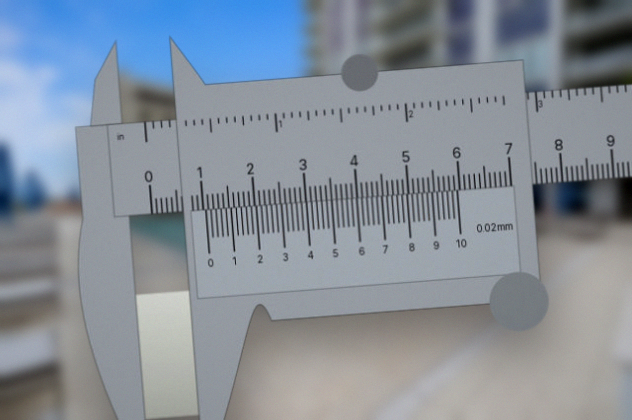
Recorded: 10.5 (mm)
